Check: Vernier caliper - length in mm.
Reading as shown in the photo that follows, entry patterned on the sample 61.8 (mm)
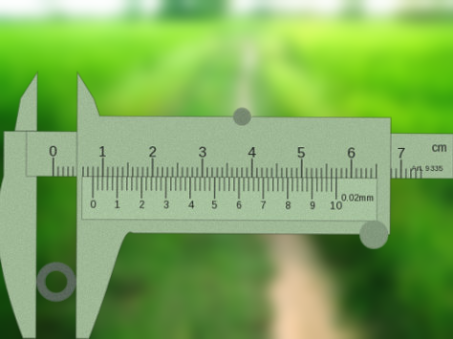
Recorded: 8.0 (mm)
